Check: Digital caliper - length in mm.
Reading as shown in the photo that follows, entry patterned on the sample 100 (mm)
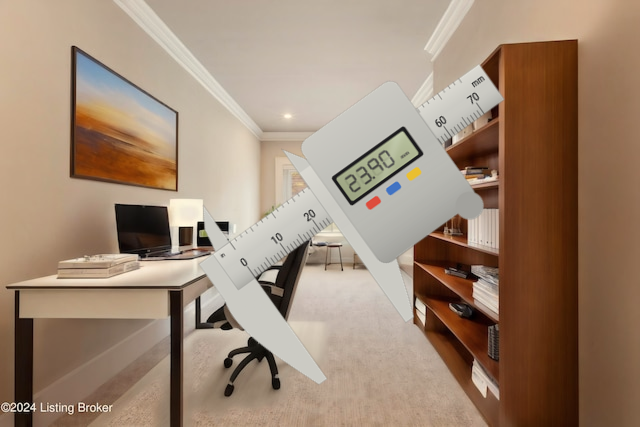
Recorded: 23.90 (mm)
